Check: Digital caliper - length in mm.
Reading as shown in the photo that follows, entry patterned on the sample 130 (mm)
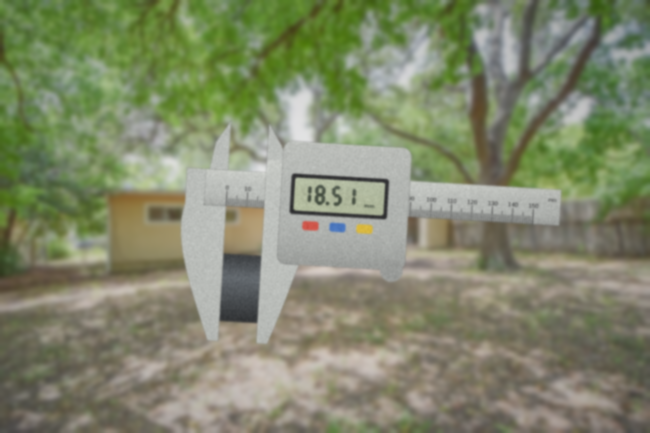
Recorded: 18.51 (mm)
